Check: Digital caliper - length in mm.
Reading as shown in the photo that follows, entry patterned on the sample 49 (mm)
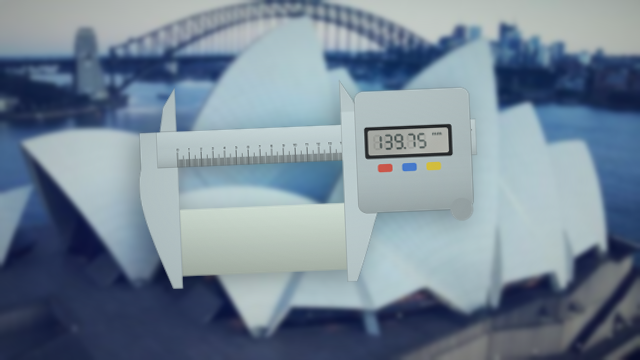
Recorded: 139.75 (mm)
